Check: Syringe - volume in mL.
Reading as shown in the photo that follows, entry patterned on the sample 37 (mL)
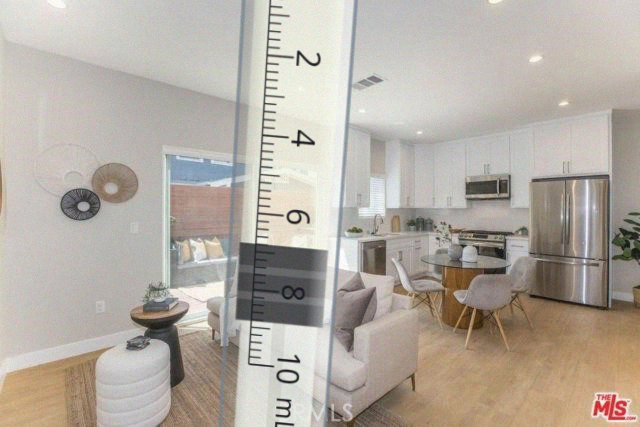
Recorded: 6.8 (mL)
